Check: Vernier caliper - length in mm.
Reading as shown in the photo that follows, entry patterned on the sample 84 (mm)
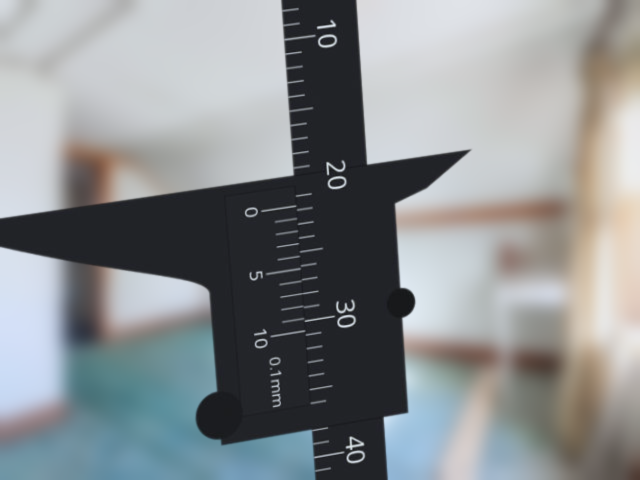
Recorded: 21.7 (mm)
